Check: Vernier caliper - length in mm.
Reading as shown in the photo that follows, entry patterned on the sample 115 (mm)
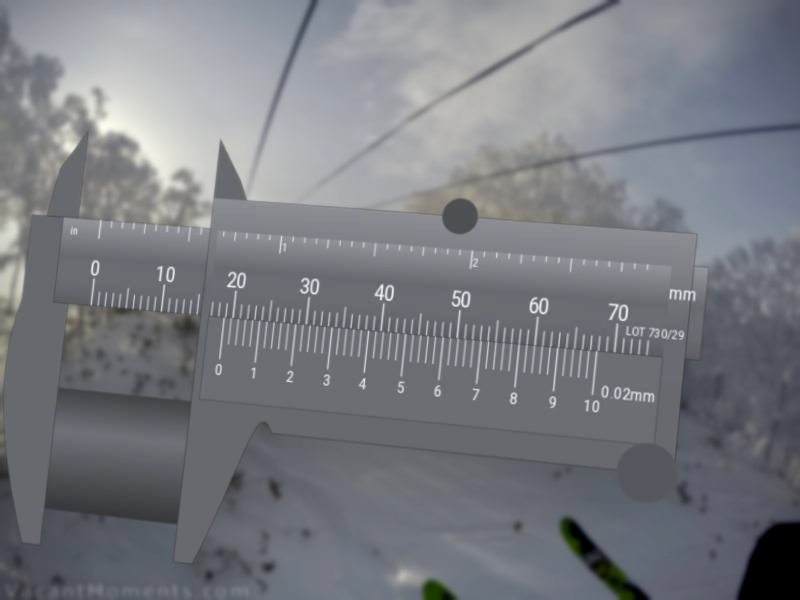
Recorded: 18.8 (mm)
